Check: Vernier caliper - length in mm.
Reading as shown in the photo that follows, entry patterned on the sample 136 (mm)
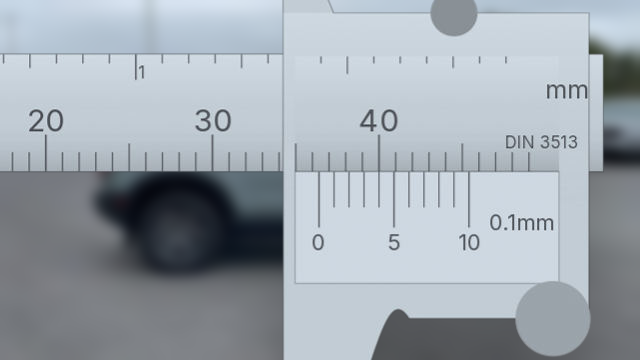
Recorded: 36.4 (mm)
